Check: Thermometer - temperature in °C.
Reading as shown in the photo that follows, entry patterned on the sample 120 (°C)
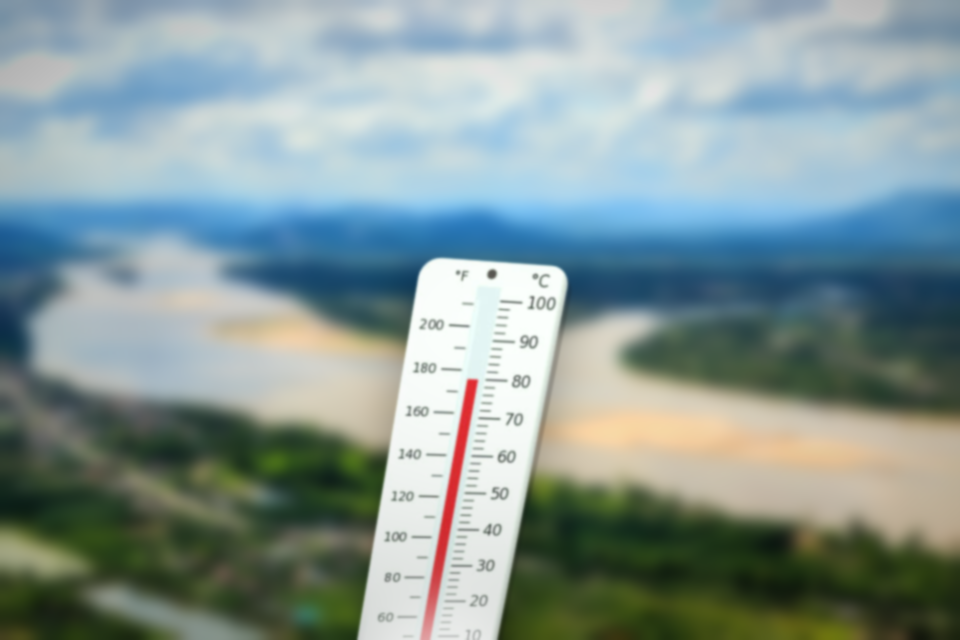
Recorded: 80 (°C)
